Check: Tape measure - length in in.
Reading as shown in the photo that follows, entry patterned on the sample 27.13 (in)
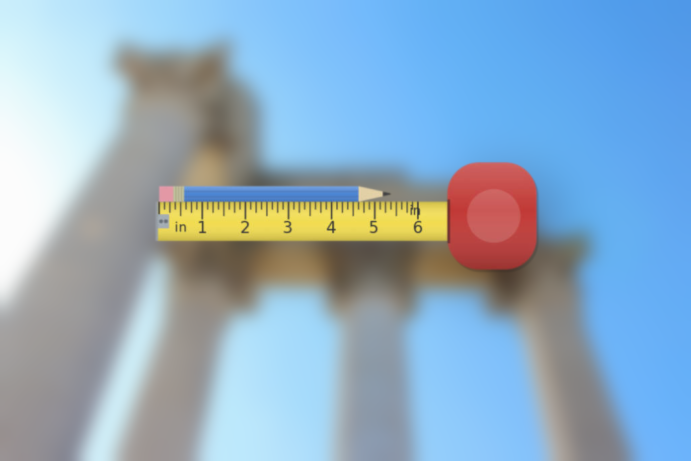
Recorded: 5.375 (in)
